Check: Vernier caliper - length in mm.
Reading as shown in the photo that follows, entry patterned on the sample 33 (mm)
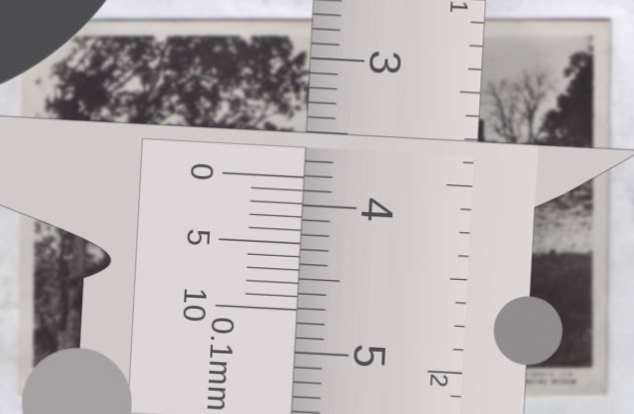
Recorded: 38.1 (mm)
